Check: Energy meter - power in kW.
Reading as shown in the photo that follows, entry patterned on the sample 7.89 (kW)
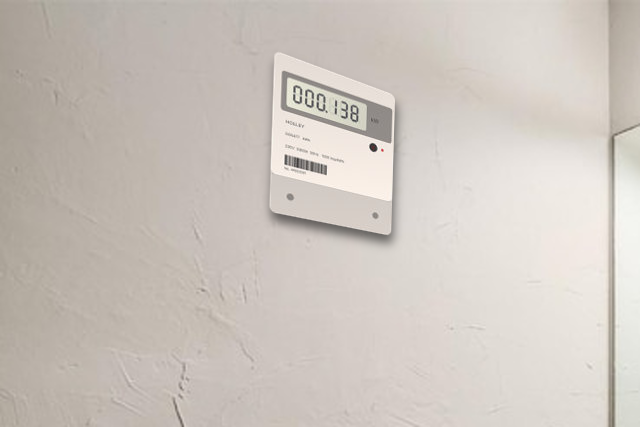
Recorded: 0.138 (kW)
